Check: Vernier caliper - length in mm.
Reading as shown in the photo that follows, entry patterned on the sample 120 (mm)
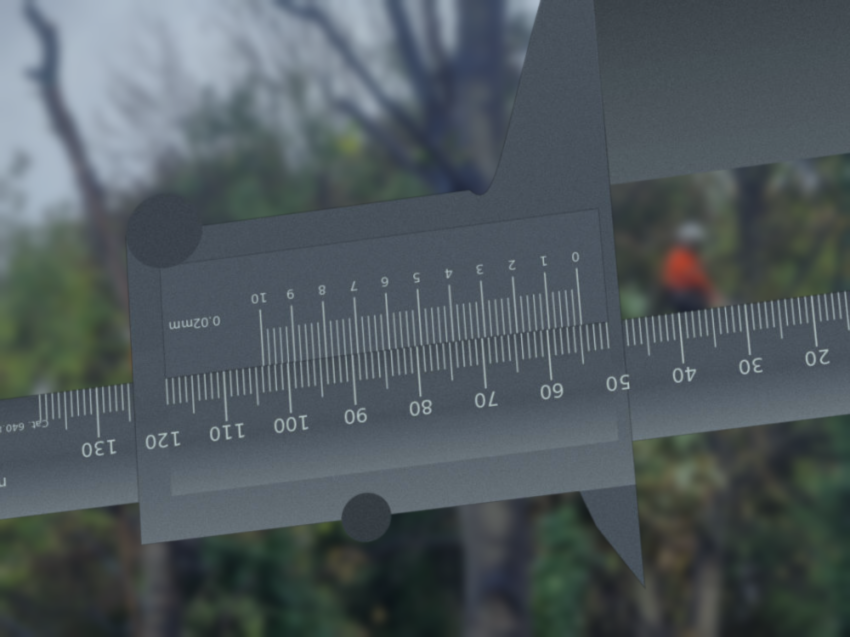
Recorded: 54.8 (mm)
